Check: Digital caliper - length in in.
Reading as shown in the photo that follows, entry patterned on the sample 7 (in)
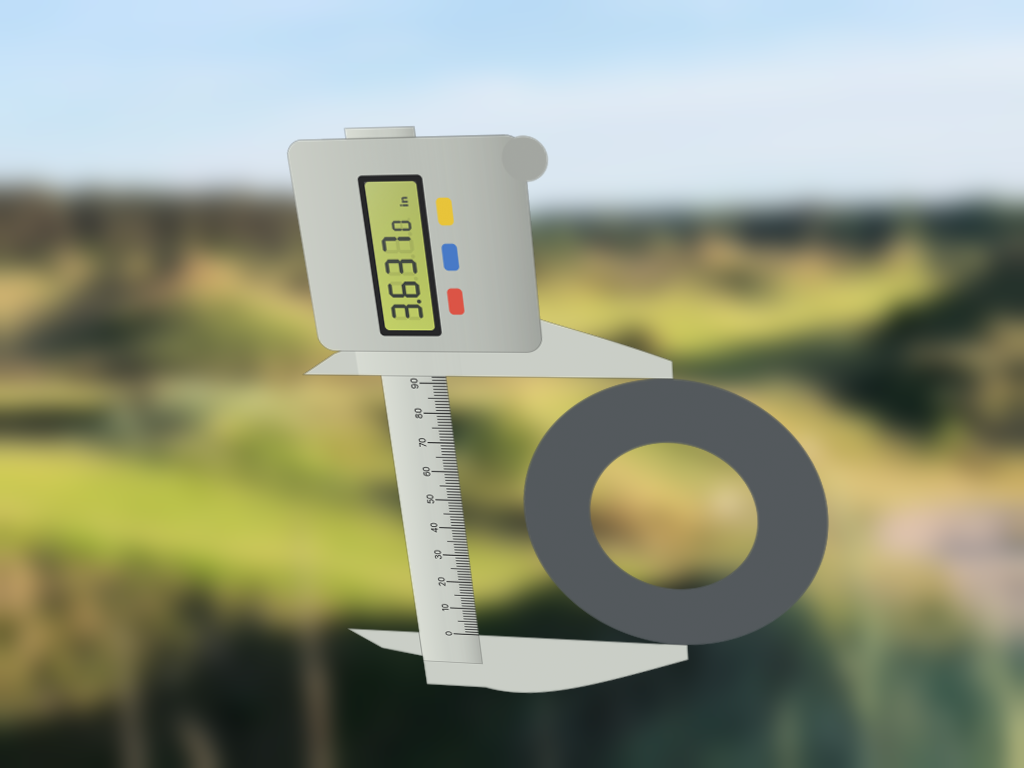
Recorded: 3.6370 (in)
